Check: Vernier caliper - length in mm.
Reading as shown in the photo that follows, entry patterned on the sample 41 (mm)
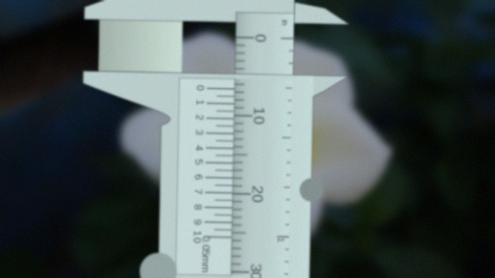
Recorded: 6.6 (mm)
